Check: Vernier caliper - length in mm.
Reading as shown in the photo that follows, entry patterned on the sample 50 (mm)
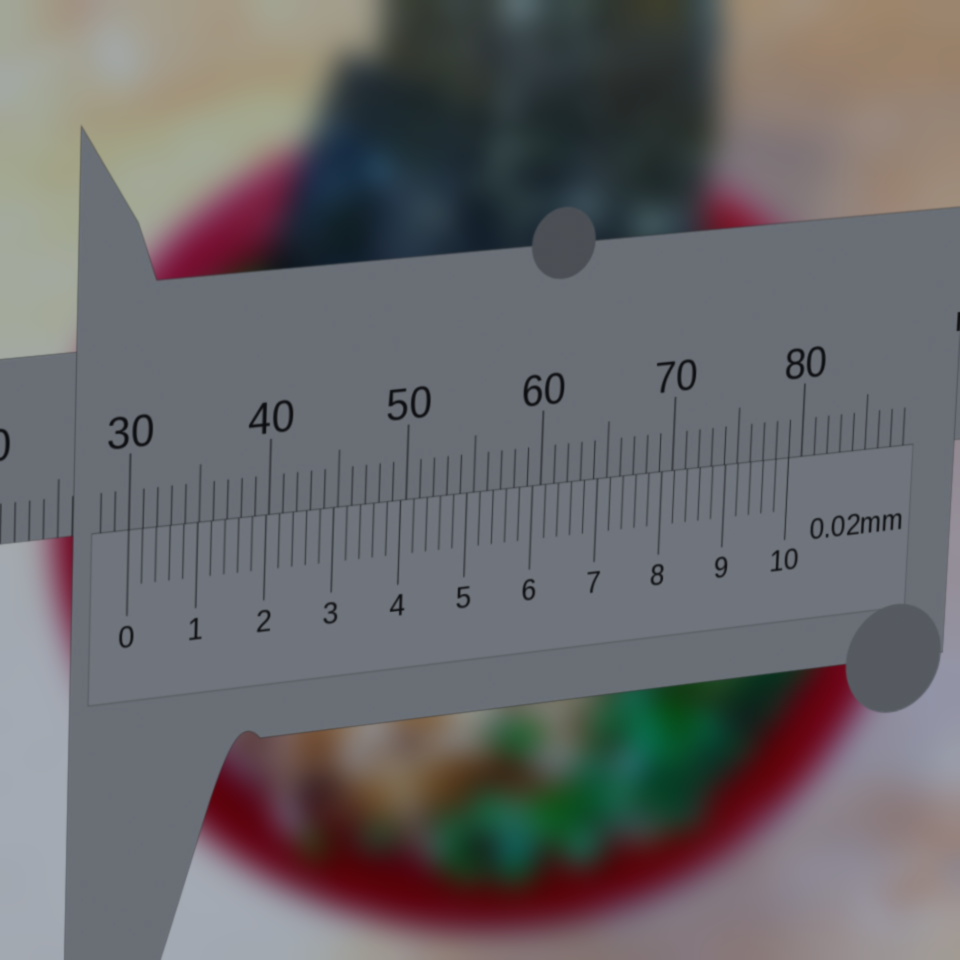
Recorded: 30.0 (mm)
